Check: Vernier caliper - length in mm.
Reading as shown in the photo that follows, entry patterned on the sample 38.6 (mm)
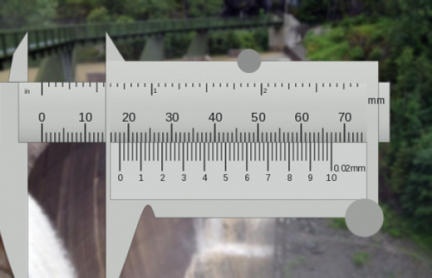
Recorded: 18.0 (mm)
